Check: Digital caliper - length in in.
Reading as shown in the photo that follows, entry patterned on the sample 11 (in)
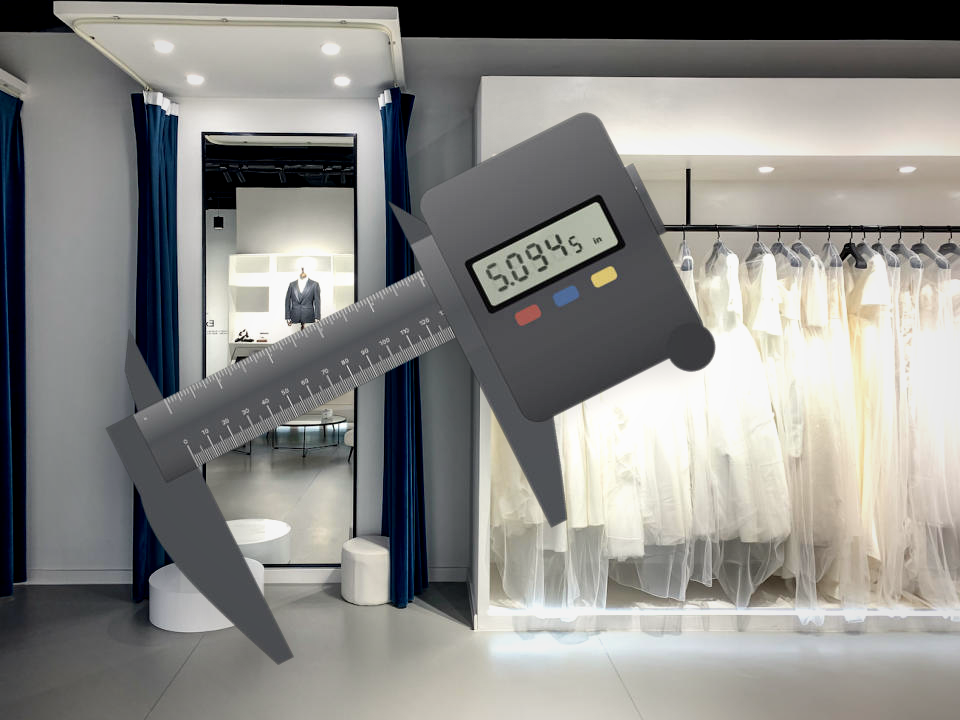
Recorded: 5.0945 (in)
